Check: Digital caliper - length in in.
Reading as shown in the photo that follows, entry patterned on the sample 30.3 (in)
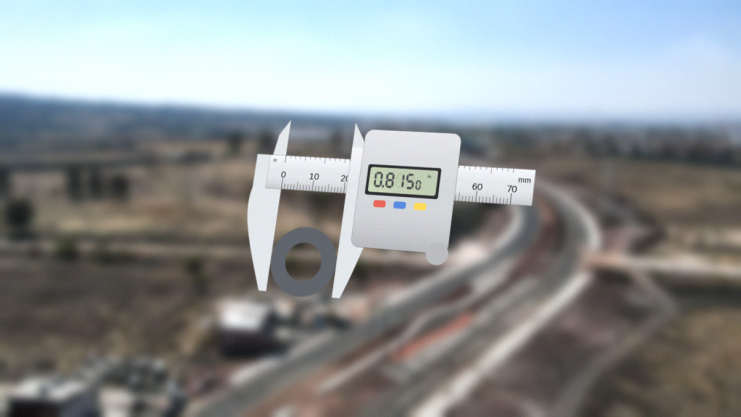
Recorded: 0.8150 (in)
